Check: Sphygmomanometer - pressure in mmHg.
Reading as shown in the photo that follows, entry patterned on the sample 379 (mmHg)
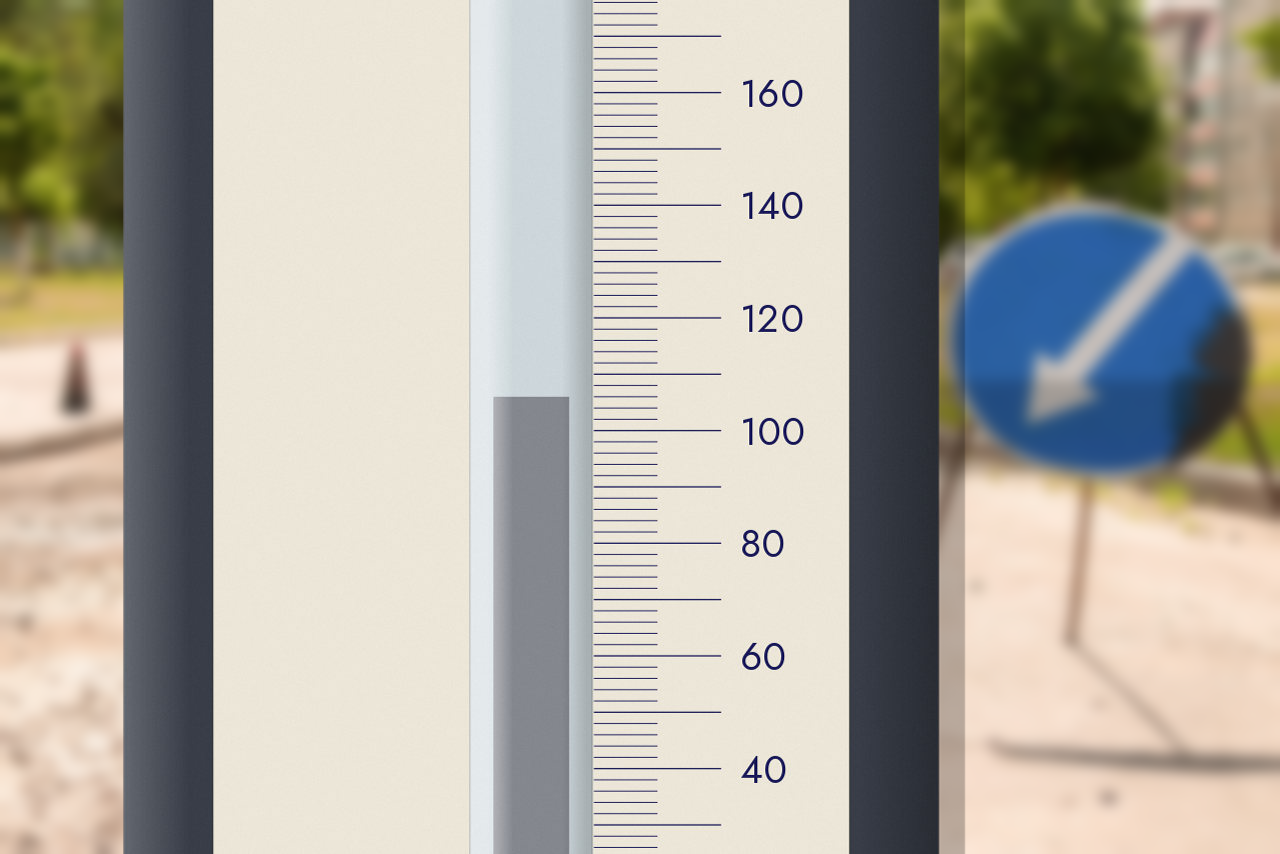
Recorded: 106 (mmHg)
